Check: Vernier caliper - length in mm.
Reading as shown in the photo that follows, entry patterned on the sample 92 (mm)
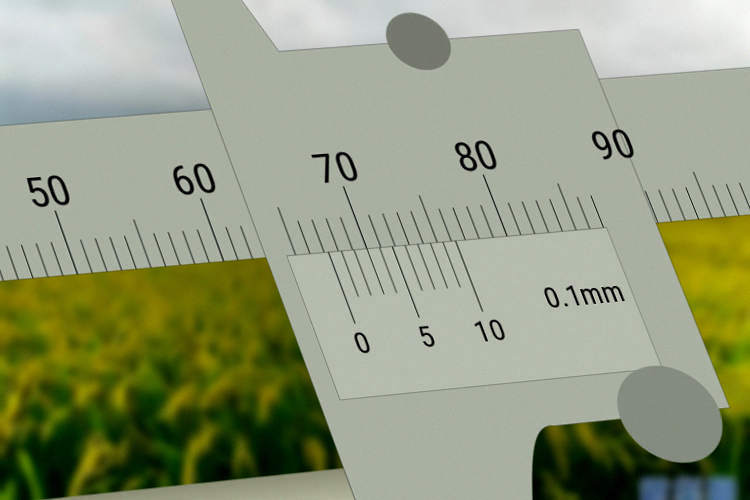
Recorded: 67.3 (mm)
